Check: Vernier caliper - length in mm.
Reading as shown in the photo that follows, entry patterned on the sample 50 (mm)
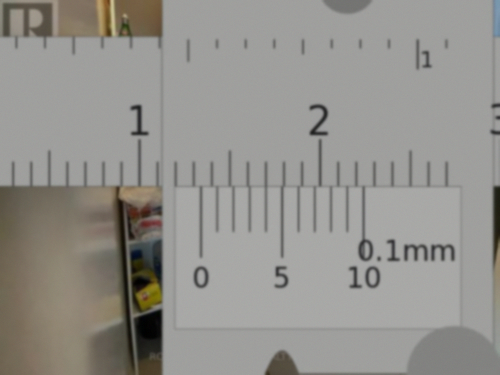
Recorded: 13.4 (mm)
